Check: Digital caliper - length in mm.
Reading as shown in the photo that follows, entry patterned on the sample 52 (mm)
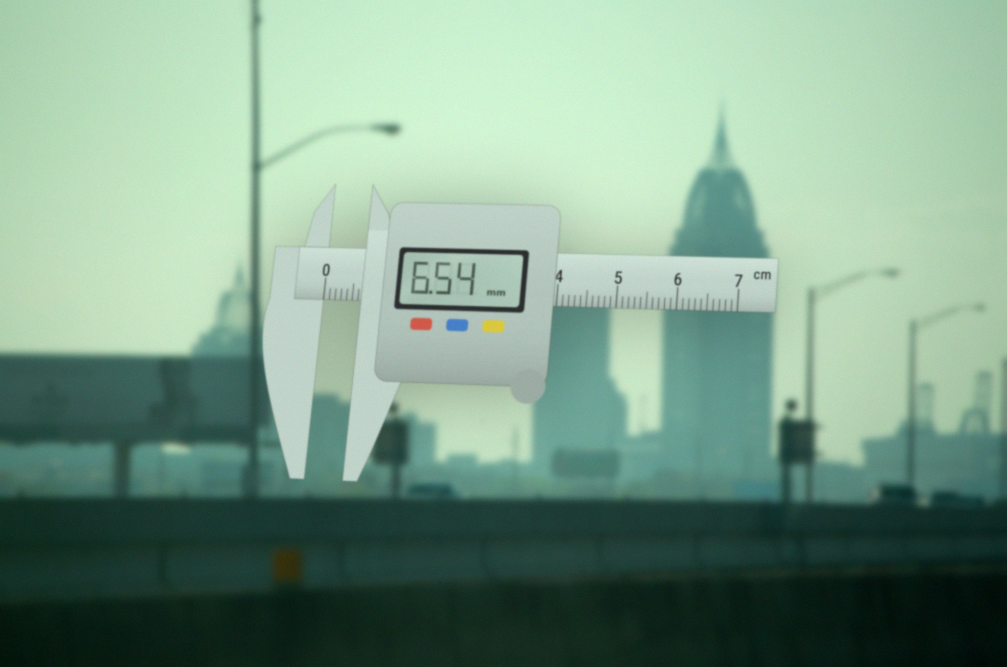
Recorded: 6.54 (mm)
